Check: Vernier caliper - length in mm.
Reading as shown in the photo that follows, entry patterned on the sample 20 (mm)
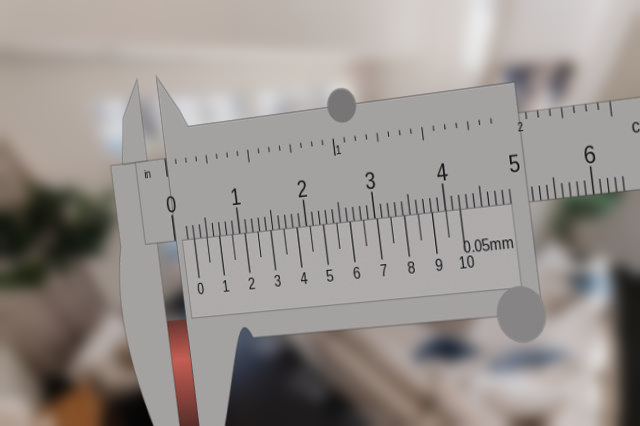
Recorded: 3.0 (mm)
